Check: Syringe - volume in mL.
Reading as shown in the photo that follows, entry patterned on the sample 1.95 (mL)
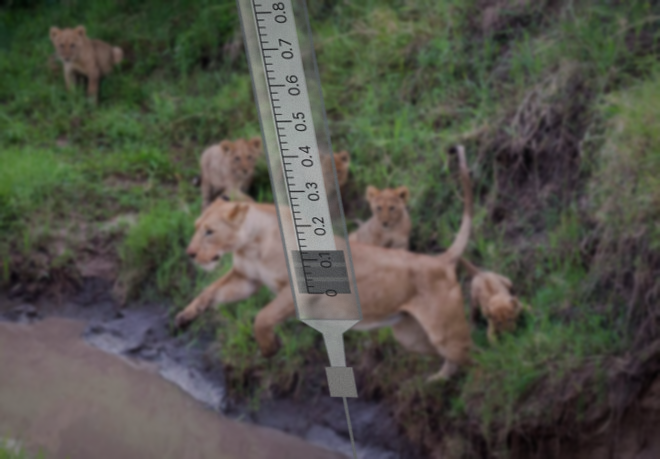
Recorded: 0 (mL)
